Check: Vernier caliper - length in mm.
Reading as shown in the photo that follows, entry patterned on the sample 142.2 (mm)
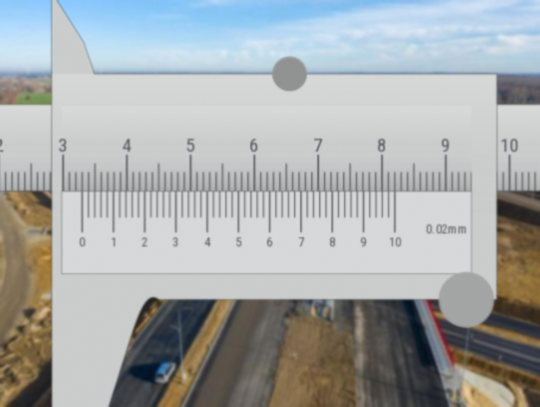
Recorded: 33.0 (mm)
